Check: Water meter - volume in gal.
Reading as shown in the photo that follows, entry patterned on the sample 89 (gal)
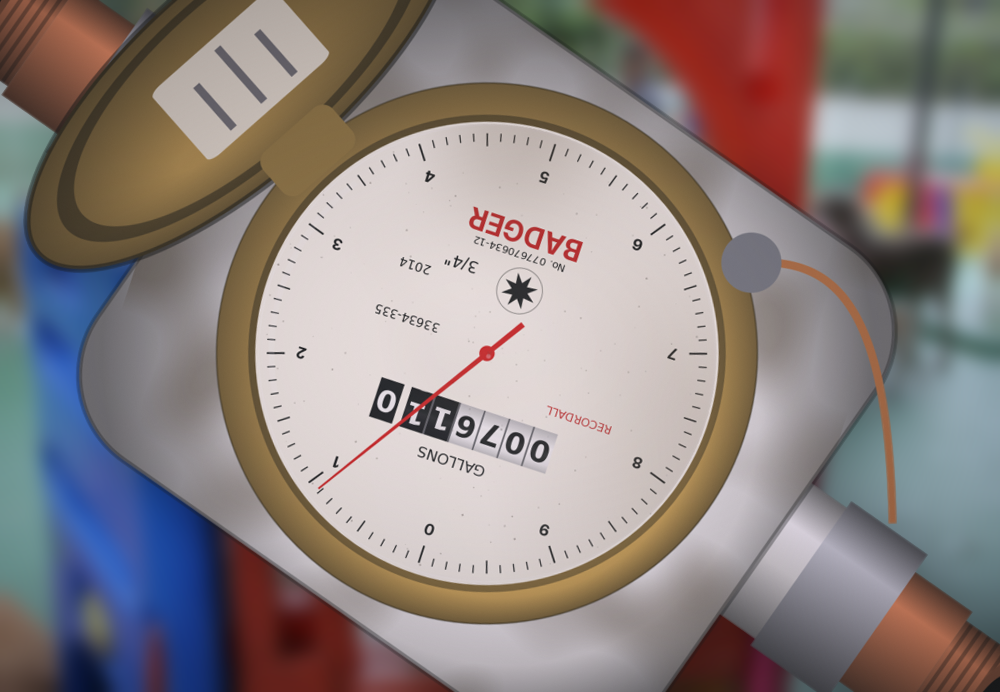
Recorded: 76110.9 (gal)
